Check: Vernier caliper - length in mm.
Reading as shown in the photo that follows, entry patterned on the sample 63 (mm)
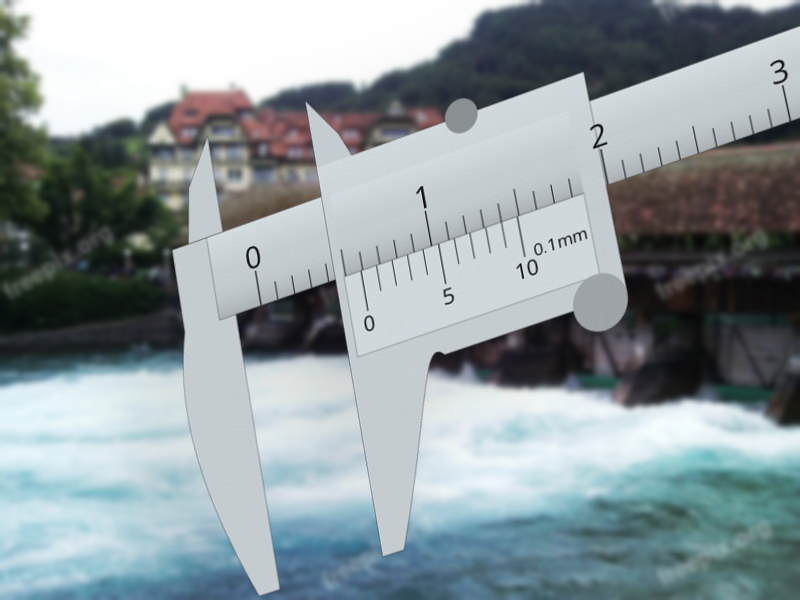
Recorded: 5.9 (mm)
